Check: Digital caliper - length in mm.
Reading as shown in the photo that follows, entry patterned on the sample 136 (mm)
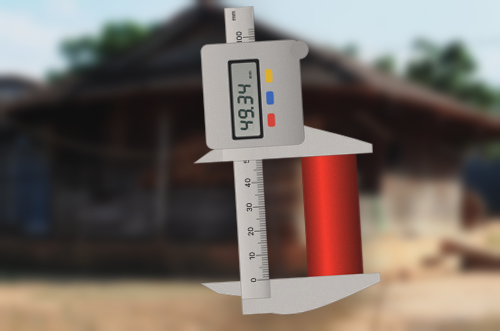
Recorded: 49.34 (mm)
